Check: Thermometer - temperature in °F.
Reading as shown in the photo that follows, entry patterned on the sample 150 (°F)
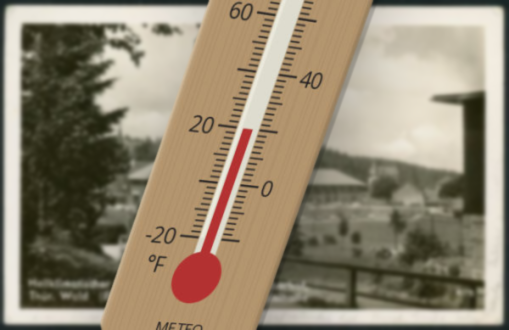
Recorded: 20 (°F)
